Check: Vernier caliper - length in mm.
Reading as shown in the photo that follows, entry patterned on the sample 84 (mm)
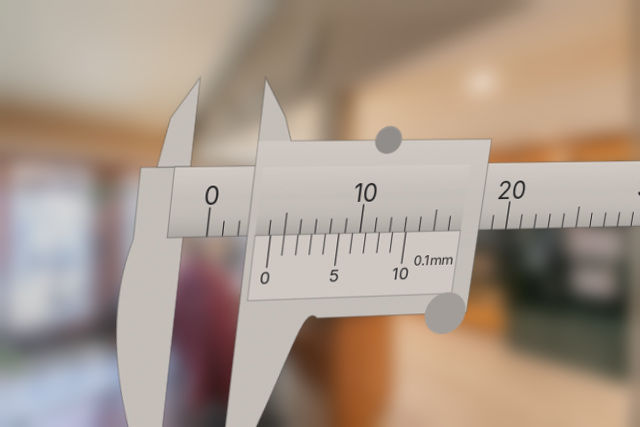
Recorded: 4.1 (mm)
